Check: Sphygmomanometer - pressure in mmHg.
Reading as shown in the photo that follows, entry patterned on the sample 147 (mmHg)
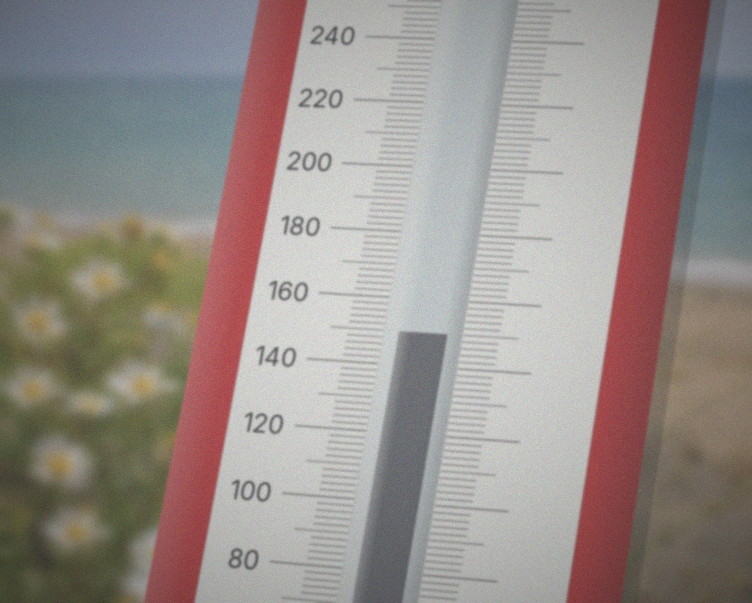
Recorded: 150 (mmHg)
